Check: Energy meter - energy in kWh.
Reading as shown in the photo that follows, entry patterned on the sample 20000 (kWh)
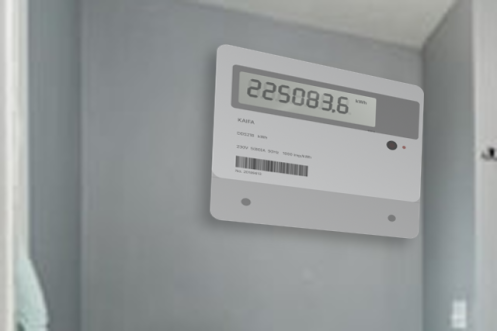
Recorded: 225083.6 (kWh)
